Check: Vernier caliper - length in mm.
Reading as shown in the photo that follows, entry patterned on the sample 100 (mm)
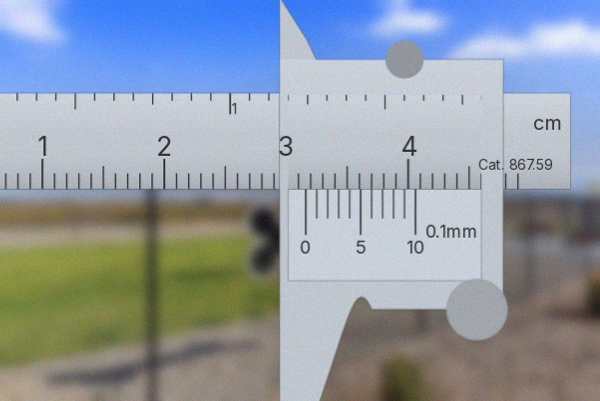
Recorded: 31.6 (mm)
